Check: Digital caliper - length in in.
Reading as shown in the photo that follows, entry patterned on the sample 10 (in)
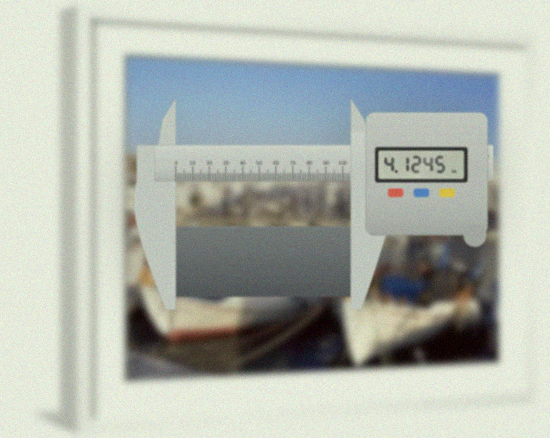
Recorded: 4.1245 (in)
